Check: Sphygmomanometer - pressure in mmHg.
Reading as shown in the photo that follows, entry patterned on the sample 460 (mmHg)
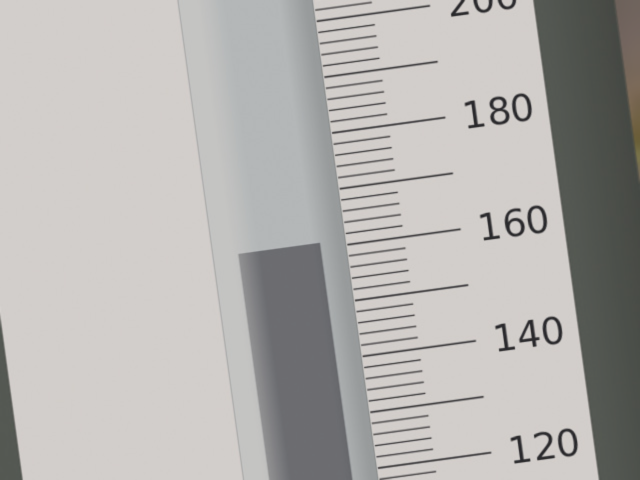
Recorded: 161 (mmHg)
